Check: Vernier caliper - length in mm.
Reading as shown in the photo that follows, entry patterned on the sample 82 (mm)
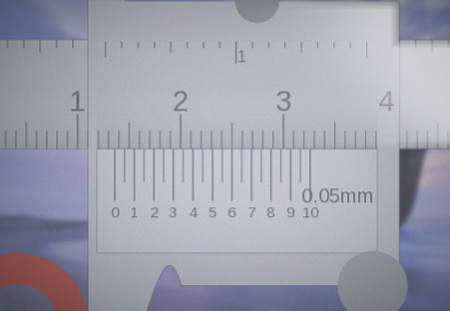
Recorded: 13.6 (mm)
